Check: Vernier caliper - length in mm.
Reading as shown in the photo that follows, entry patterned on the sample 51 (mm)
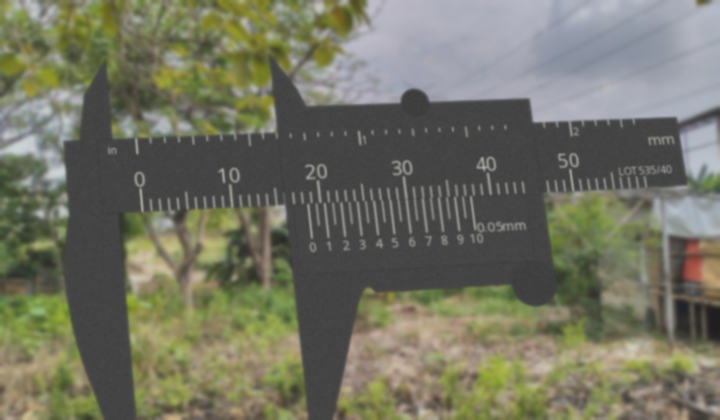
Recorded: 18.6 (mm)
